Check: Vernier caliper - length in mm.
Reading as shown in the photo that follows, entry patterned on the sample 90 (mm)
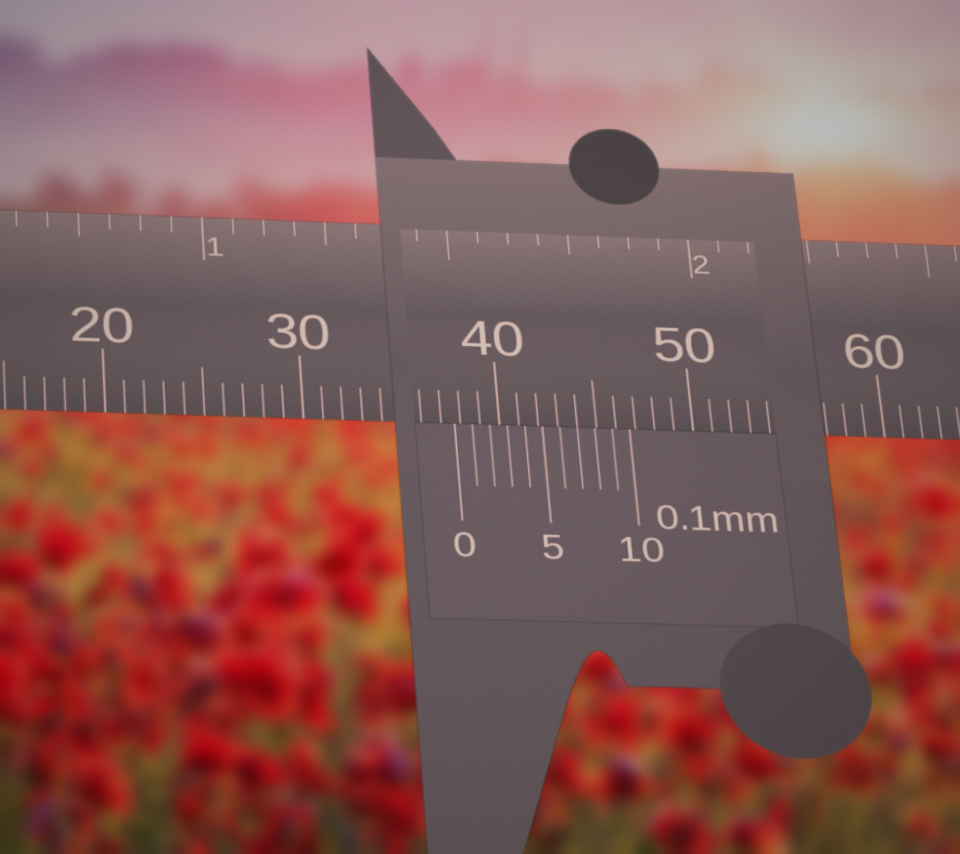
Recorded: 37.7 (mm)
